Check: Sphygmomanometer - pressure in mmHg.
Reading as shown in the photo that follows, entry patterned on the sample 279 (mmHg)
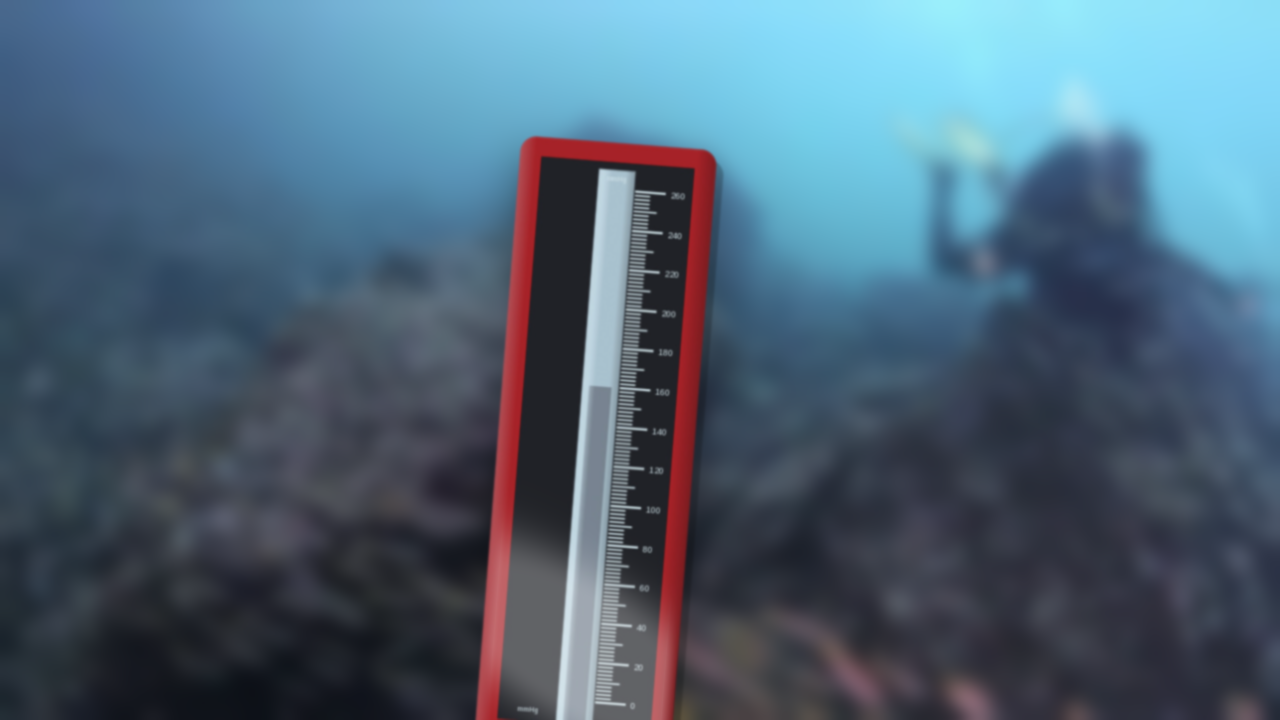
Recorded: 160 (mmHg)
